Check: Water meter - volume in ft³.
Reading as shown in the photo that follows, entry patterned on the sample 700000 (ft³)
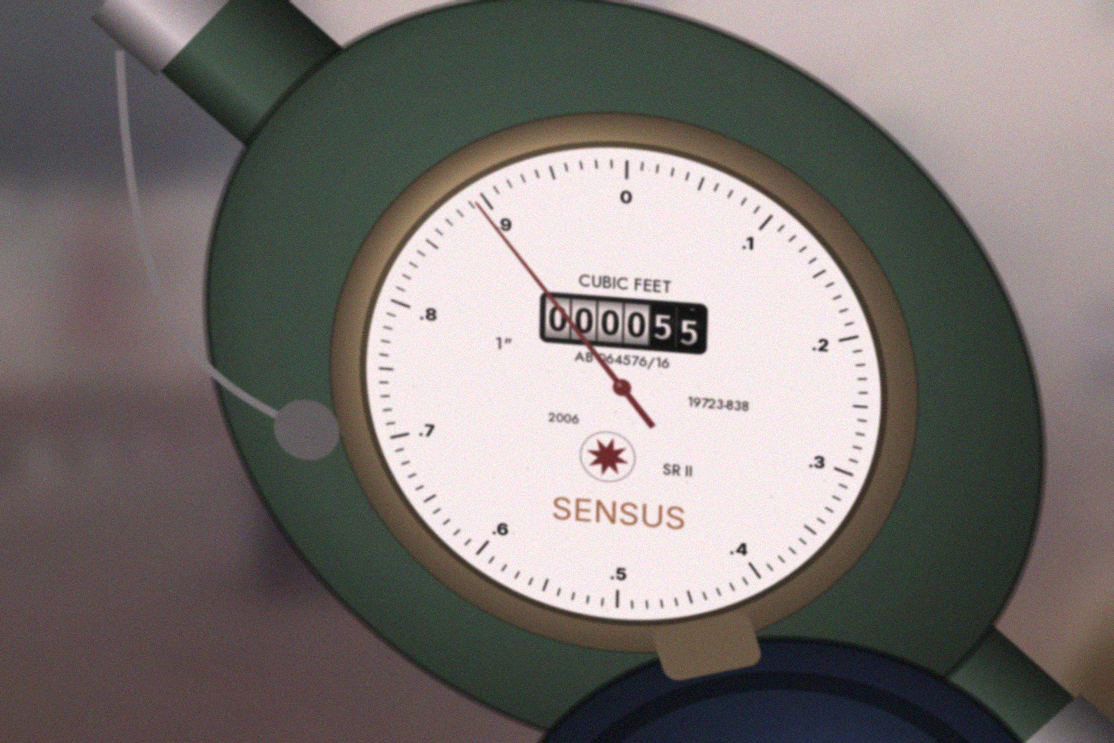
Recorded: 54.89 (ft³)
